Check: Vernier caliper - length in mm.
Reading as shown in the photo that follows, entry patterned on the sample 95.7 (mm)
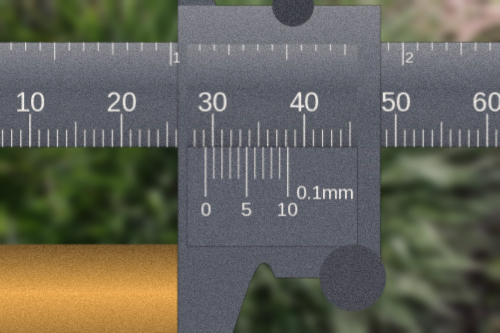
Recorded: 29.2 (mm)
